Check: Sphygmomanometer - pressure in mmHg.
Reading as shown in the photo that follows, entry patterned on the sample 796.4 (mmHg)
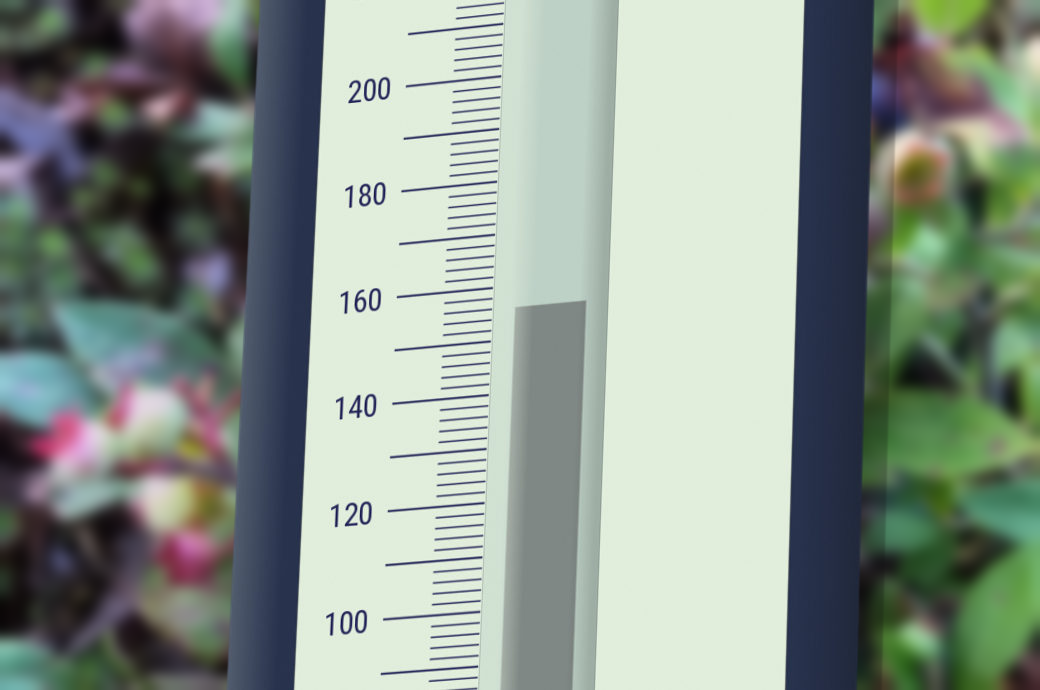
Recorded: 156 (mmHg)
